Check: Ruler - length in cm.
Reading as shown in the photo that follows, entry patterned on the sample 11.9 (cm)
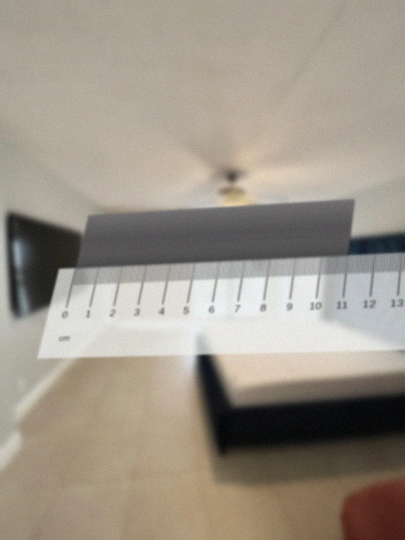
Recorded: 11 (cm)
